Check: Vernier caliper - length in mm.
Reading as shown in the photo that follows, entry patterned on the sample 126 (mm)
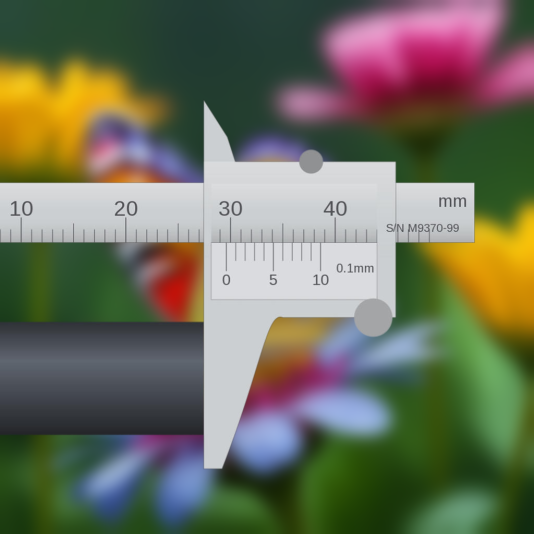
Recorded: 29.6 (mm)
